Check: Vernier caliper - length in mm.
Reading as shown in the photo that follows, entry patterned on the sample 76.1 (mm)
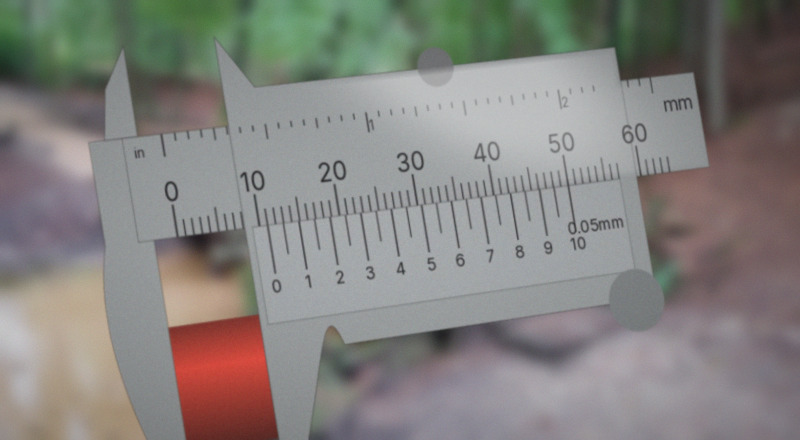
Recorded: 11.0 (mm)
